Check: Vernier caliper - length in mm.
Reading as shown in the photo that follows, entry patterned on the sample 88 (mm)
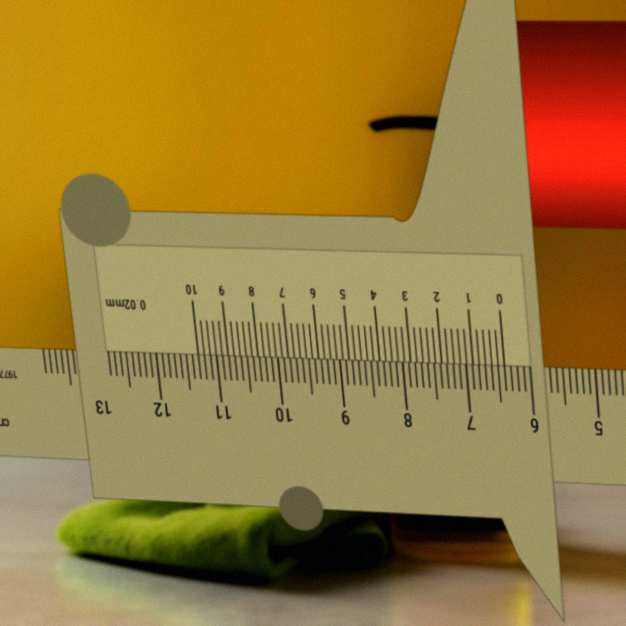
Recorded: 64.0 (mm)
